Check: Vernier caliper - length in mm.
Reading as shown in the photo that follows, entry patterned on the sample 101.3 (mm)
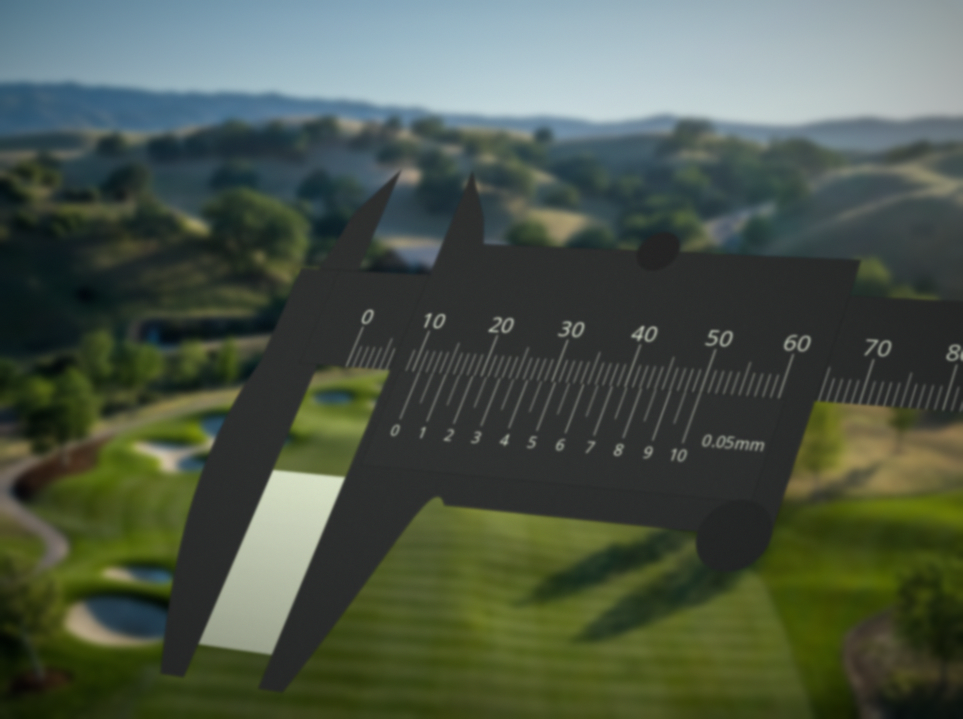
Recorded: 11.0 (mm)
